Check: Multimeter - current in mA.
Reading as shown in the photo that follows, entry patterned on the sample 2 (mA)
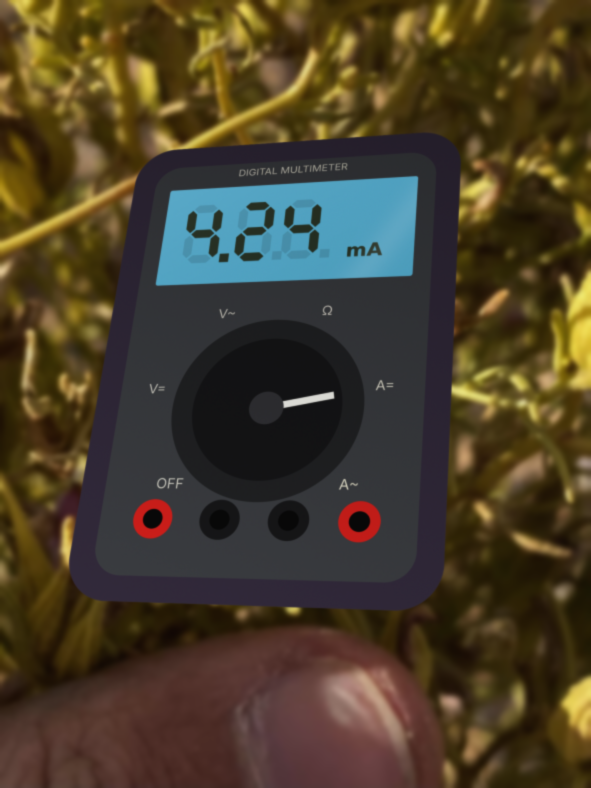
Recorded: 4.24 (mA)
